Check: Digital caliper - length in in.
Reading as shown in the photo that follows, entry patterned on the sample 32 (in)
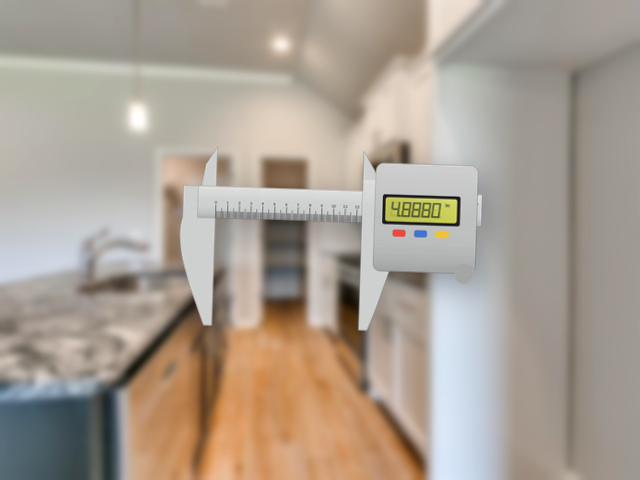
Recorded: 4.8880 (in)
